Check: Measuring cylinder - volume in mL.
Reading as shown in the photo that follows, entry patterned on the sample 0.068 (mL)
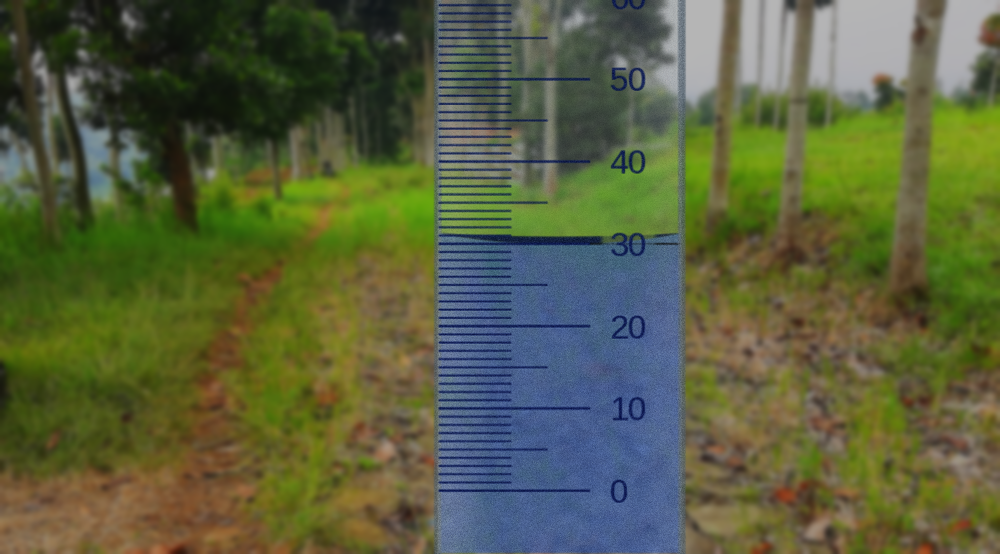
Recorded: 30 (mL)
